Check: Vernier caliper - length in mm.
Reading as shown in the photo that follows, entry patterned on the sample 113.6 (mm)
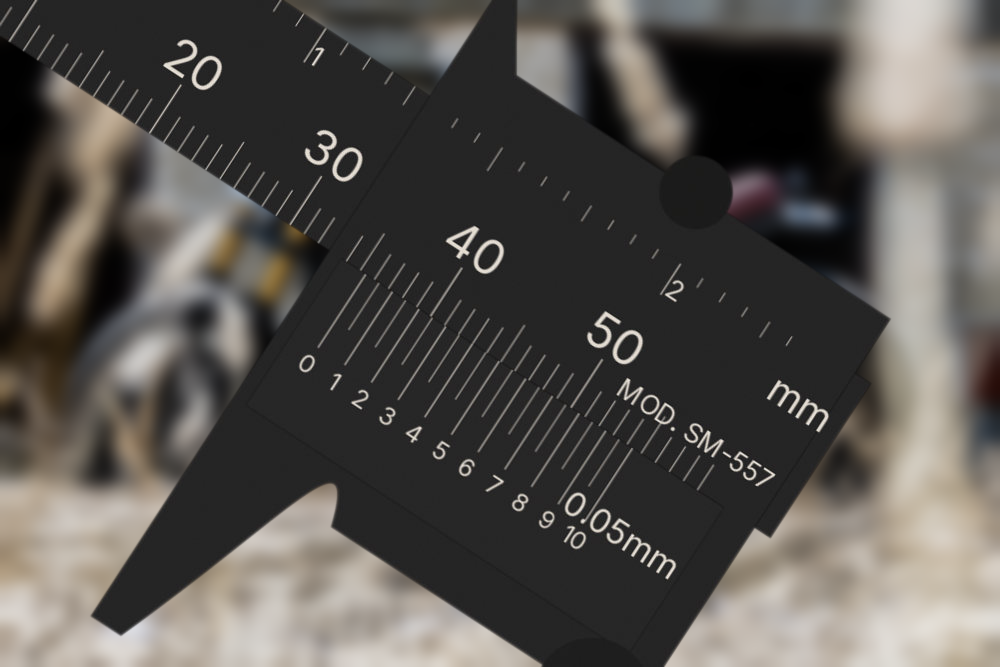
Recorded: 35.4 (mm)
